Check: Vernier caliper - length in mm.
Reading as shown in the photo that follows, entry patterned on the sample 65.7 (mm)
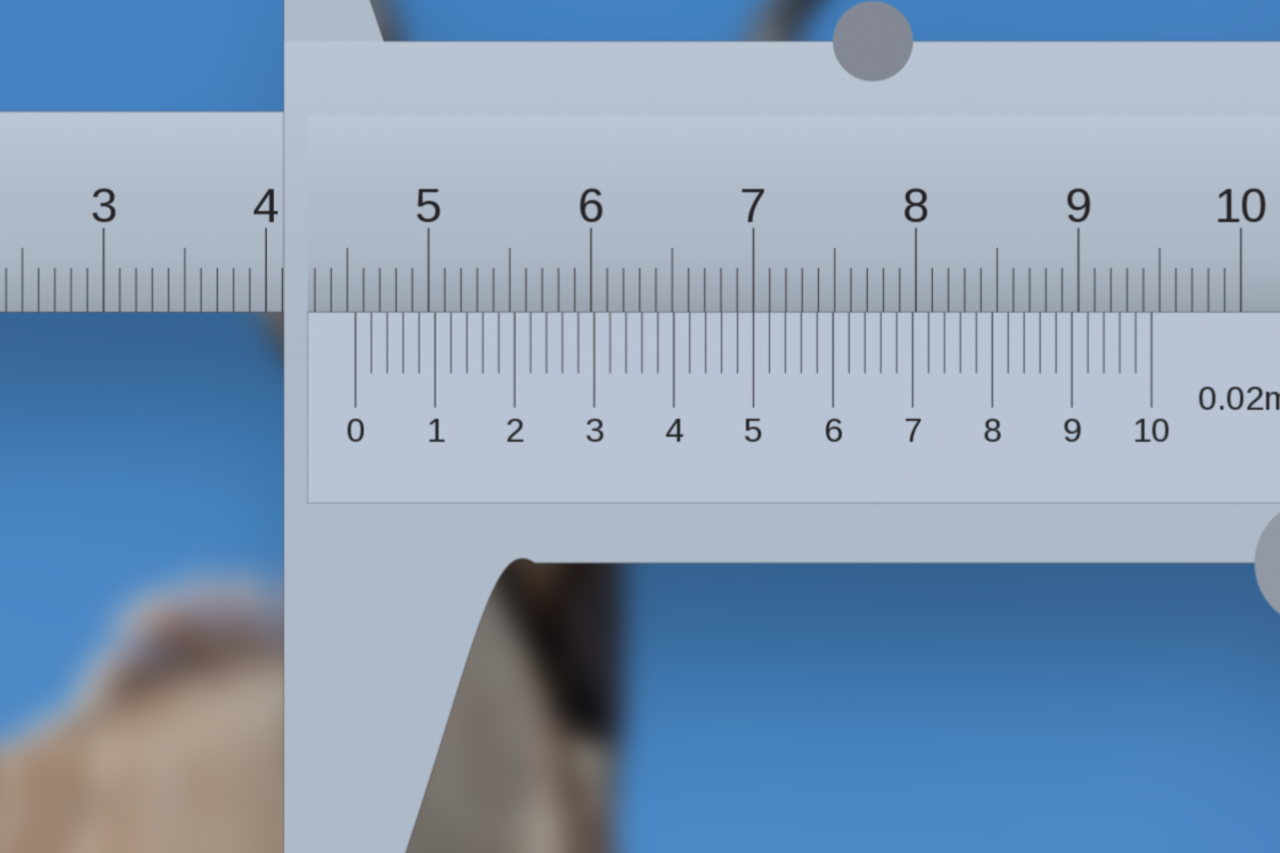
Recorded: 45.5 (mm)
